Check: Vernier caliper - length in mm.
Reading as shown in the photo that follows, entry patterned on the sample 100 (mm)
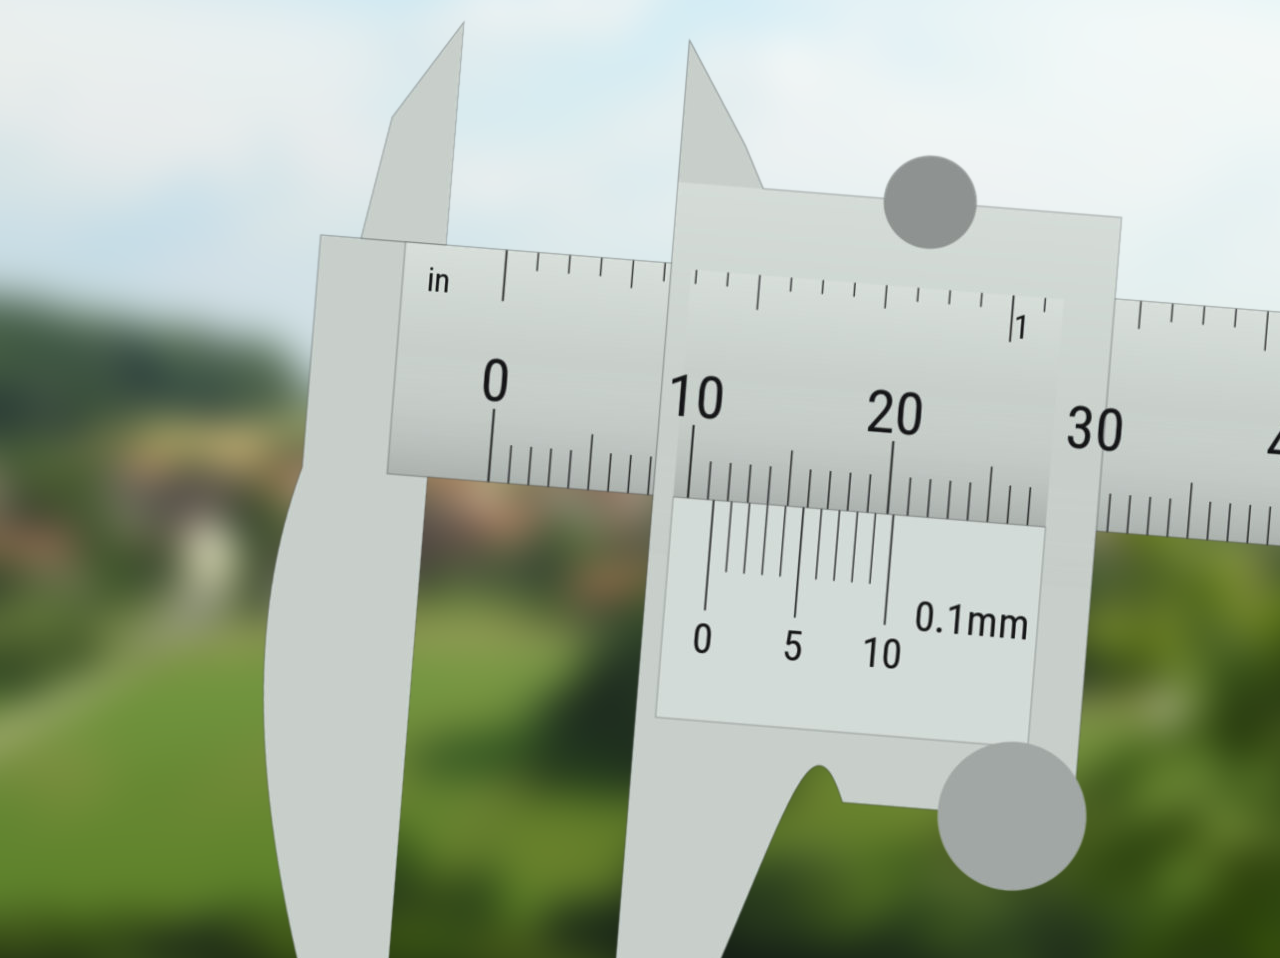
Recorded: 11.3 (mm)
